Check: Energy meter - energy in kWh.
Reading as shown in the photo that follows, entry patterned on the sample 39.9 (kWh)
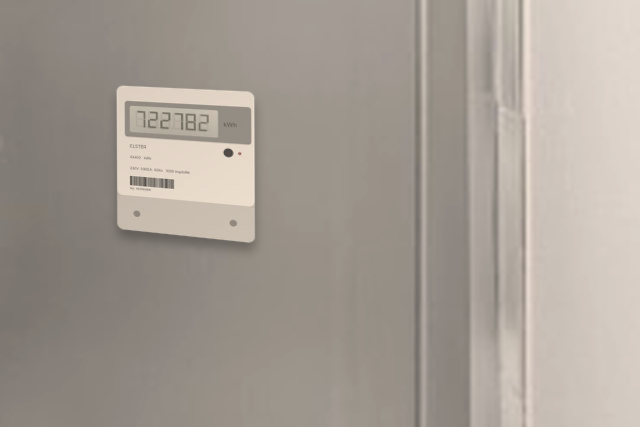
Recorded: 722782 (kWh)
